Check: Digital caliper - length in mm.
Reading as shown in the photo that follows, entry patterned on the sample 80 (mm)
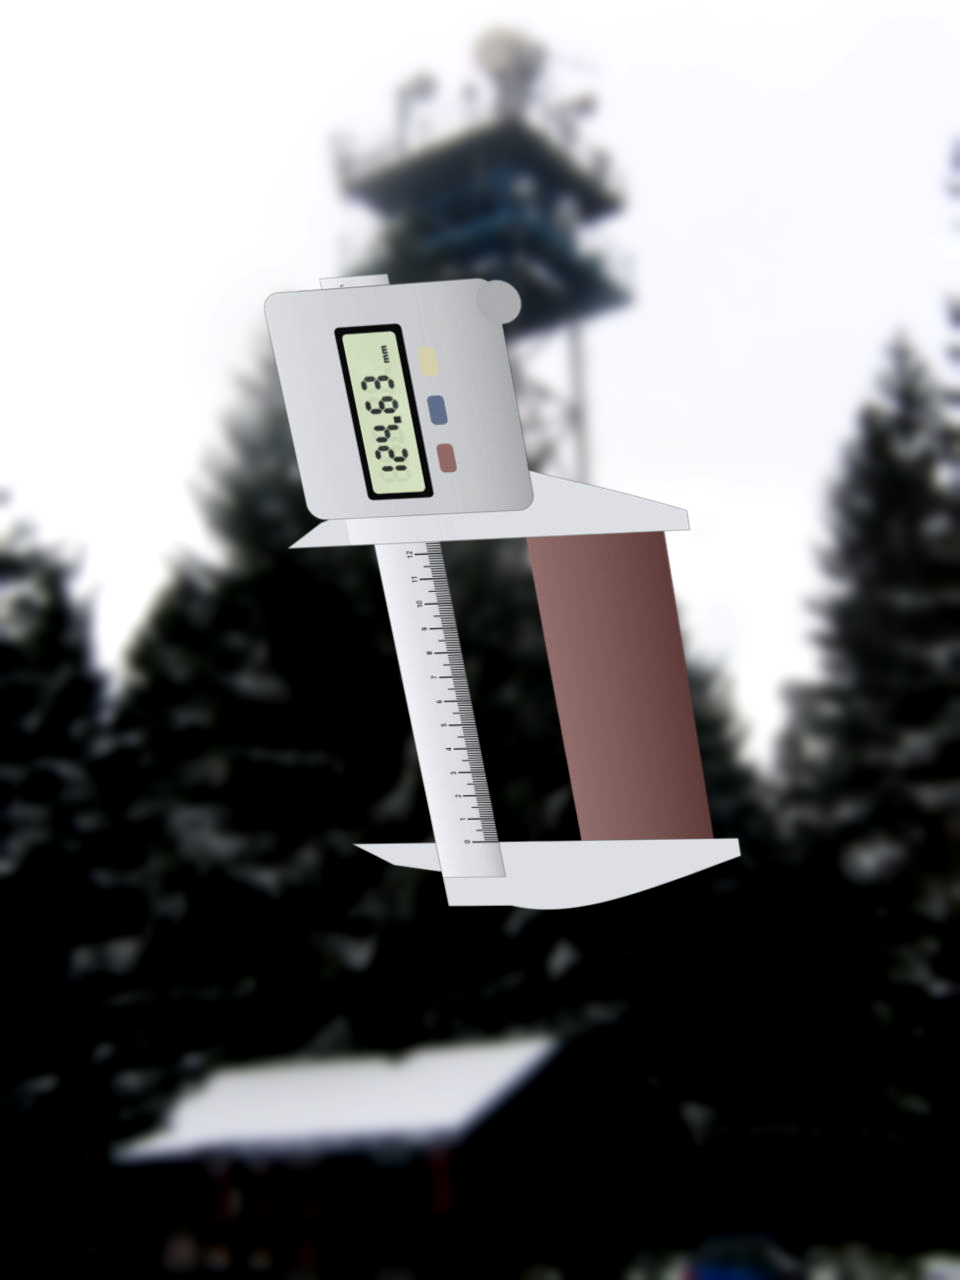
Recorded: 124.63 (mm)
